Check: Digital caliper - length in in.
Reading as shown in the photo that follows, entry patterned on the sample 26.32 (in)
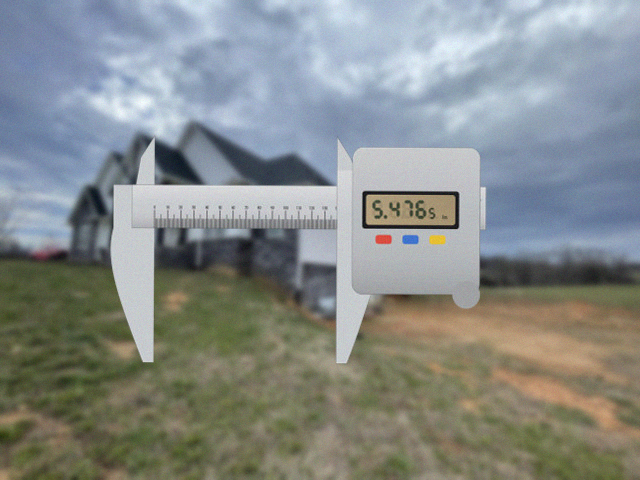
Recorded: 5.4765 (in)
